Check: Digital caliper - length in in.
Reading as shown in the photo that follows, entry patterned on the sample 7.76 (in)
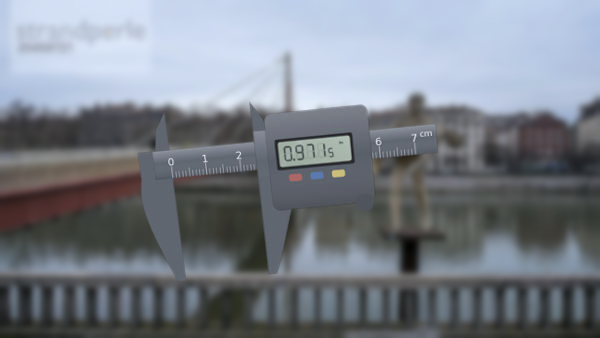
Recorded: 0.9715 (in)
